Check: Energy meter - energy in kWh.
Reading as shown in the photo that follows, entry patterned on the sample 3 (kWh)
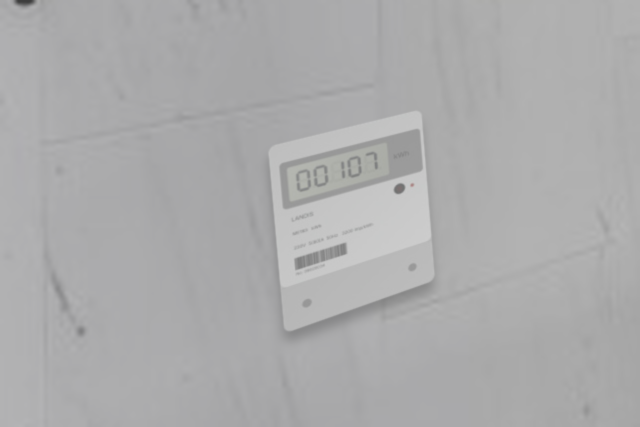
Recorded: 107 (kWh)
